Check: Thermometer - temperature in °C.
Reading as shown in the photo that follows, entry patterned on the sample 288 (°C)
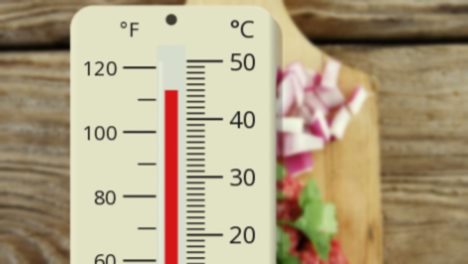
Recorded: 45 (°C)
